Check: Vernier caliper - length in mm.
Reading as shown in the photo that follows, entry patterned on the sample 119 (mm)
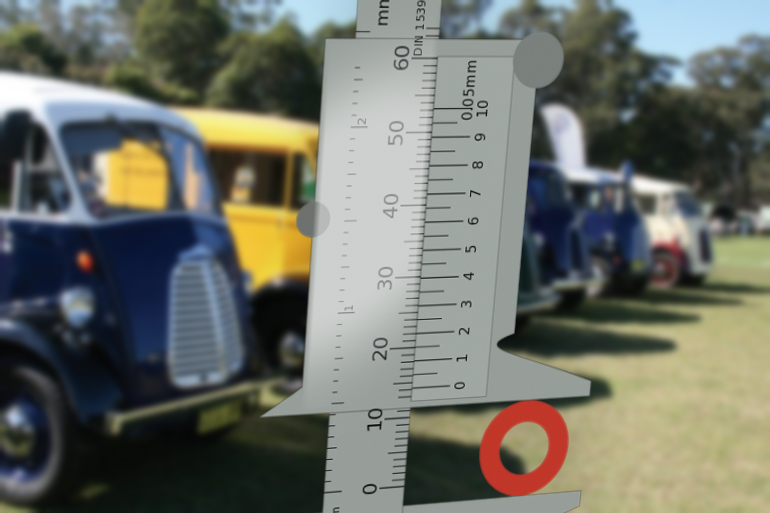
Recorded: 14.2 (mm)
